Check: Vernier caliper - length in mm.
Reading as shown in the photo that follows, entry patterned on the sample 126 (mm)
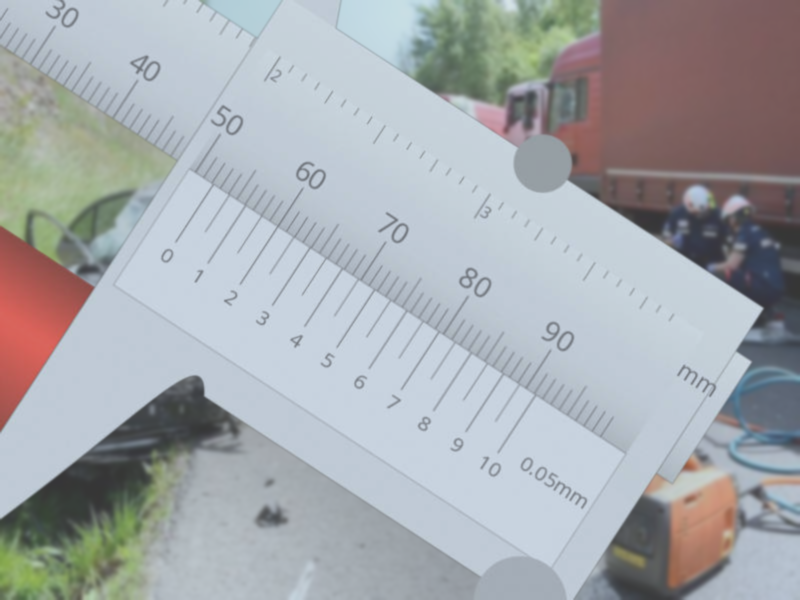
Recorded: 52.2 (mm)
